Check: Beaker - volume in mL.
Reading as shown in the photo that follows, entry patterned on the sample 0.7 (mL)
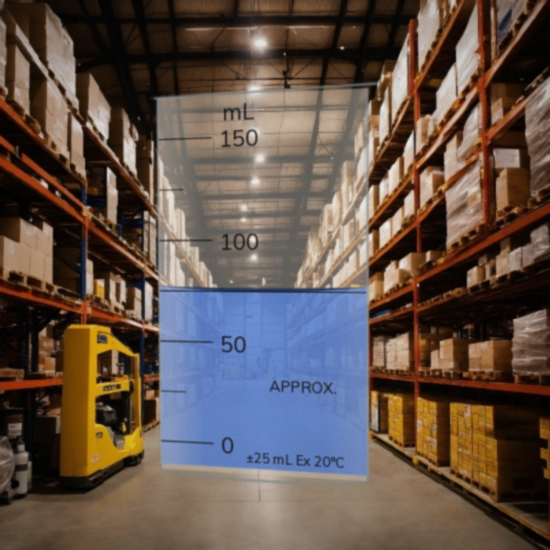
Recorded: 75 (mL)
